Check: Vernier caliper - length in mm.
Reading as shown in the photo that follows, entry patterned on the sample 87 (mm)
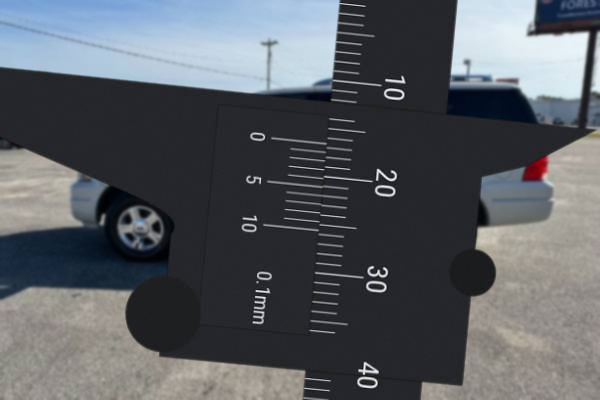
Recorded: 16.6 (mm)
